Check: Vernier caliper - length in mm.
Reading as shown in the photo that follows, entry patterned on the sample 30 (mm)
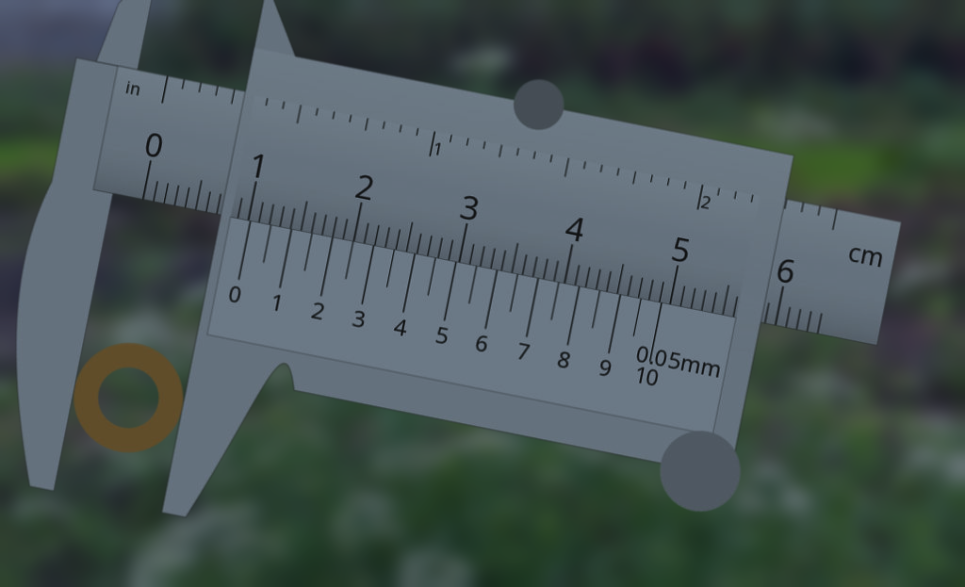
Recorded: 10.2 (mm)
